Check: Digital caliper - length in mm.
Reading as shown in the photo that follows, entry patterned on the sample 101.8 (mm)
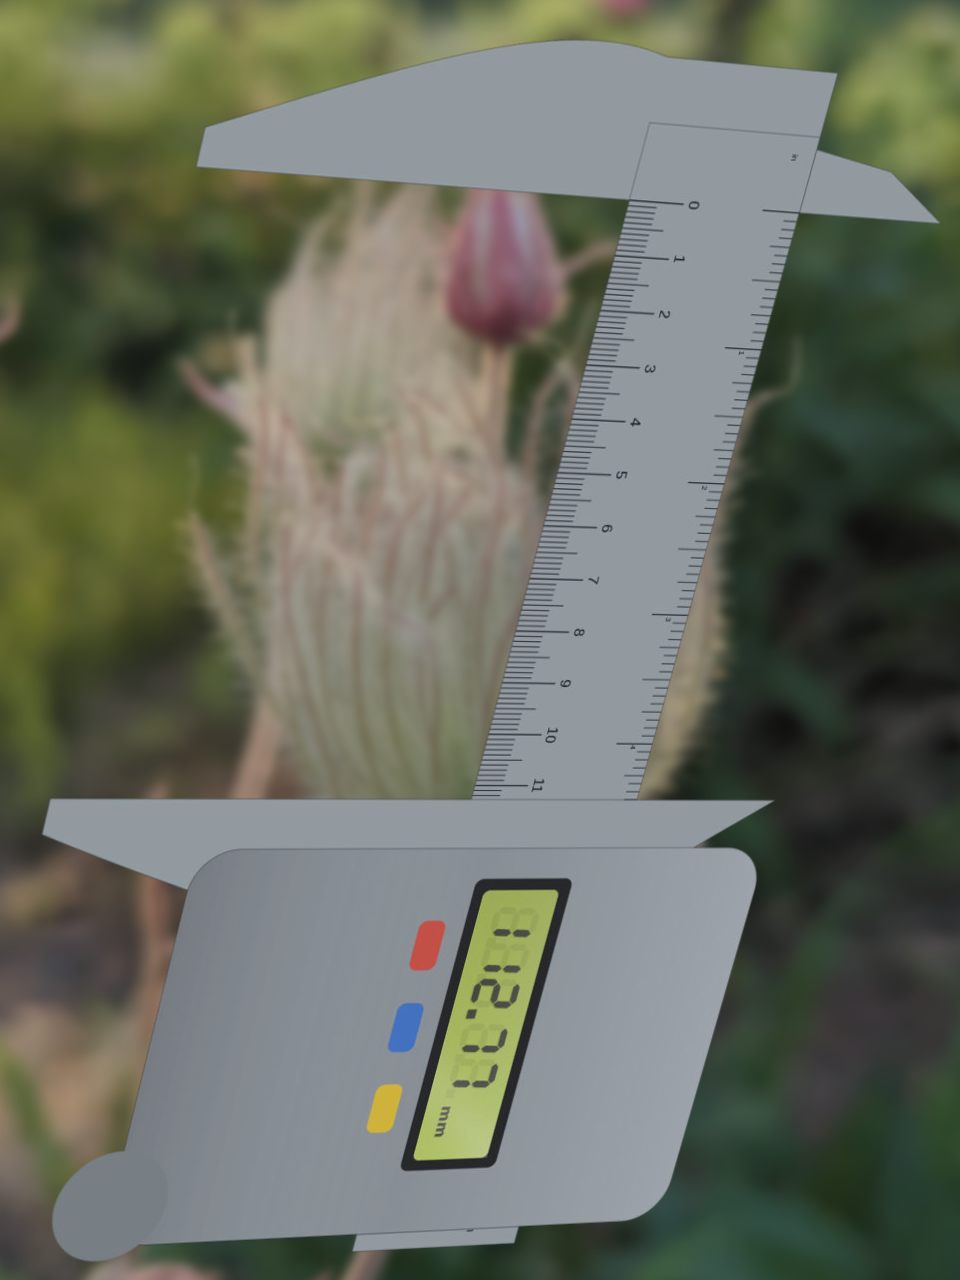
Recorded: 112.77 (mm)
